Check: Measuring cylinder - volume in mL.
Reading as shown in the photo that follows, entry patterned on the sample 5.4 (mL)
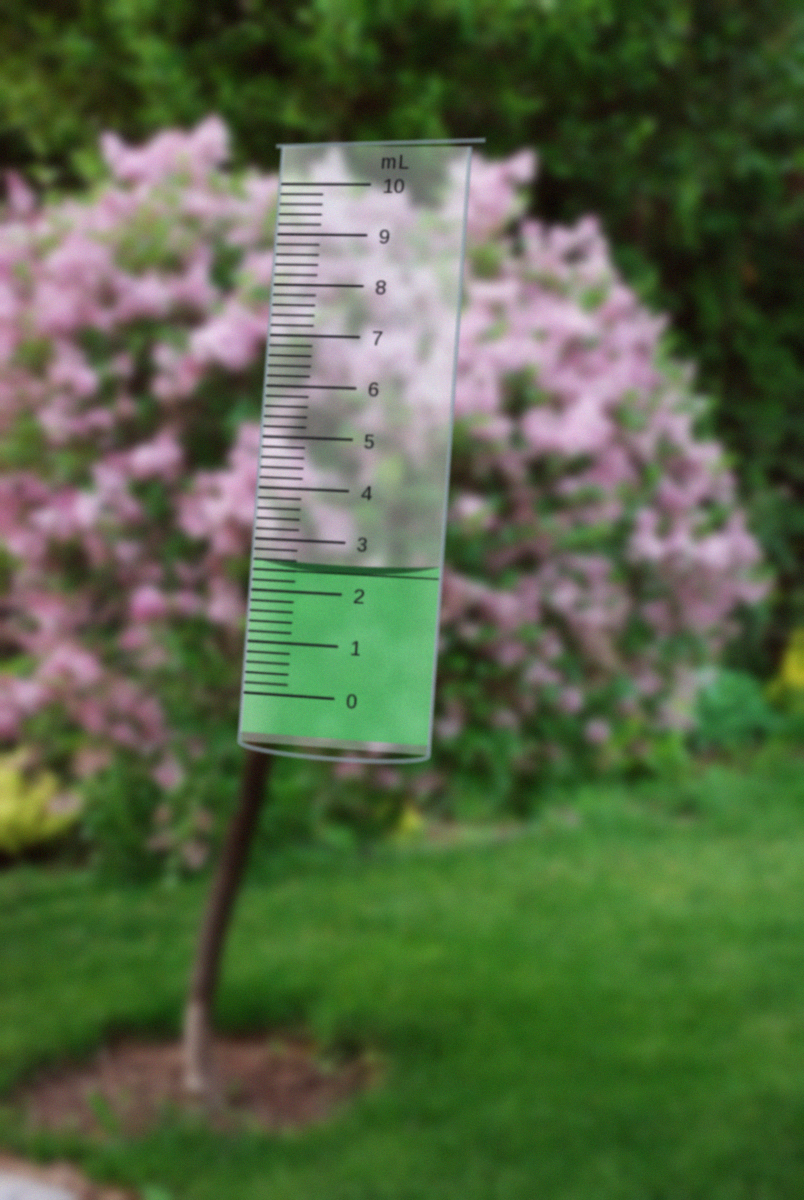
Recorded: 2.4 (mL)
